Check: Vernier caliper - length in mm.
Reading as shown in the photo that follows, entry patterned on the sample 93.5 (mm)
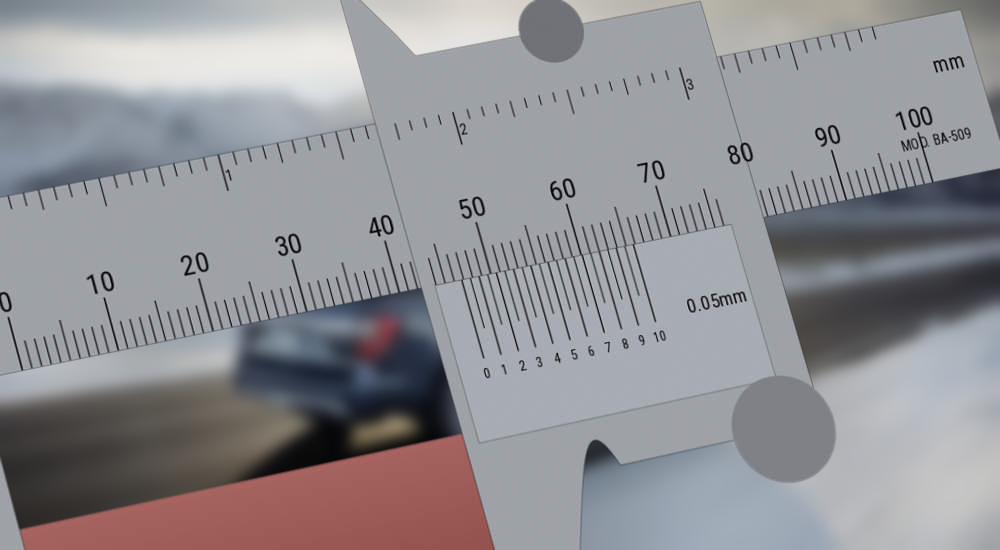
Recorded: 46.8 (mm)
